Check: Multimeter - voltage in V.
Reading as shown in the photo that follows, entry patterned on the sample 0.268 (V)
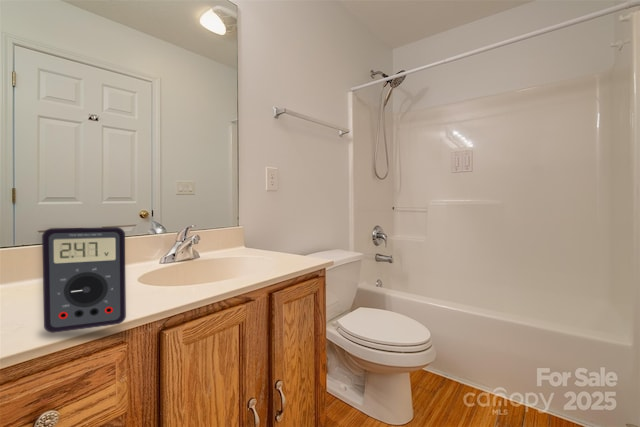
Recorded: 2.47 (V)
